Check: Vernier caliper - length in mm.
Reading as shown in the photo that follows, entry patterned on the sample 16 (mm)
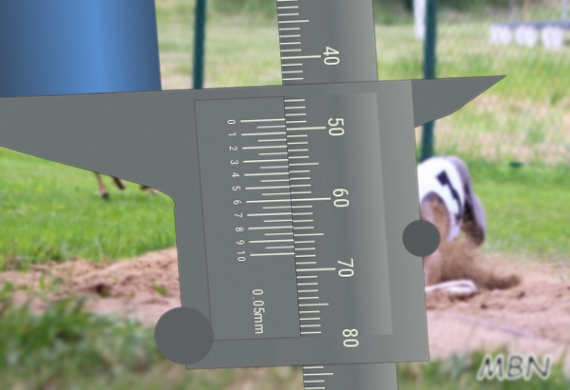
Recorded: 48.6 (mm)
